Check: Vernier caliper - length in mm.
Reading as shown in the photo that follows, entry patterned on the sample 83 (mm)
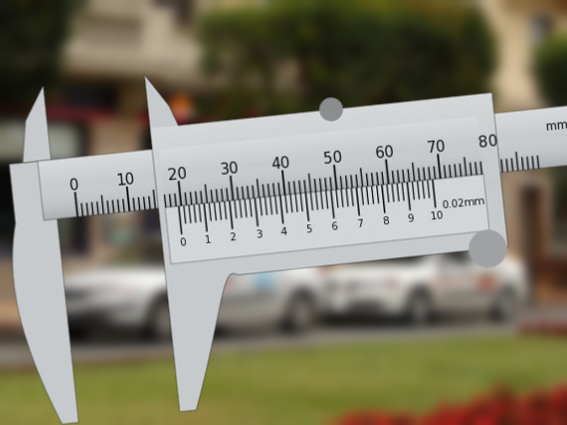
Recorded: 19.5 (mm)
